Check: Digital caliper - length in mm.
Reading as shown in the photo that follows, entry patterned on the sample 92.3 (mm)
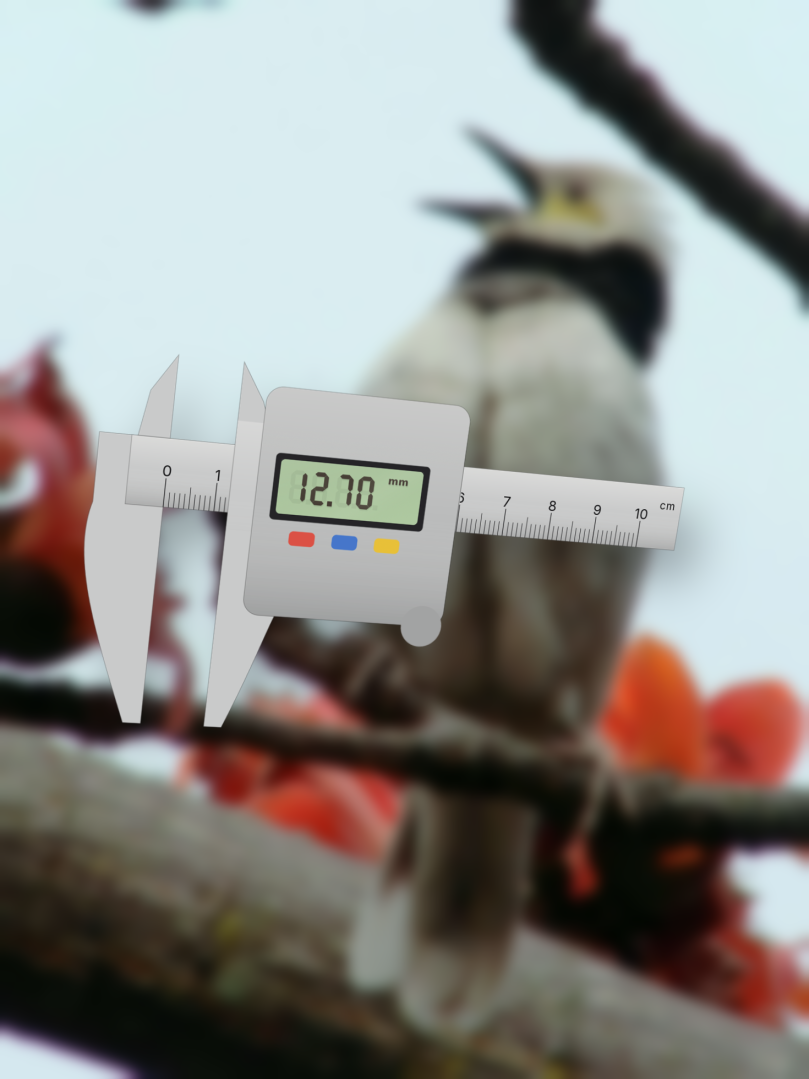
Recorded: 12.70 (mm)
